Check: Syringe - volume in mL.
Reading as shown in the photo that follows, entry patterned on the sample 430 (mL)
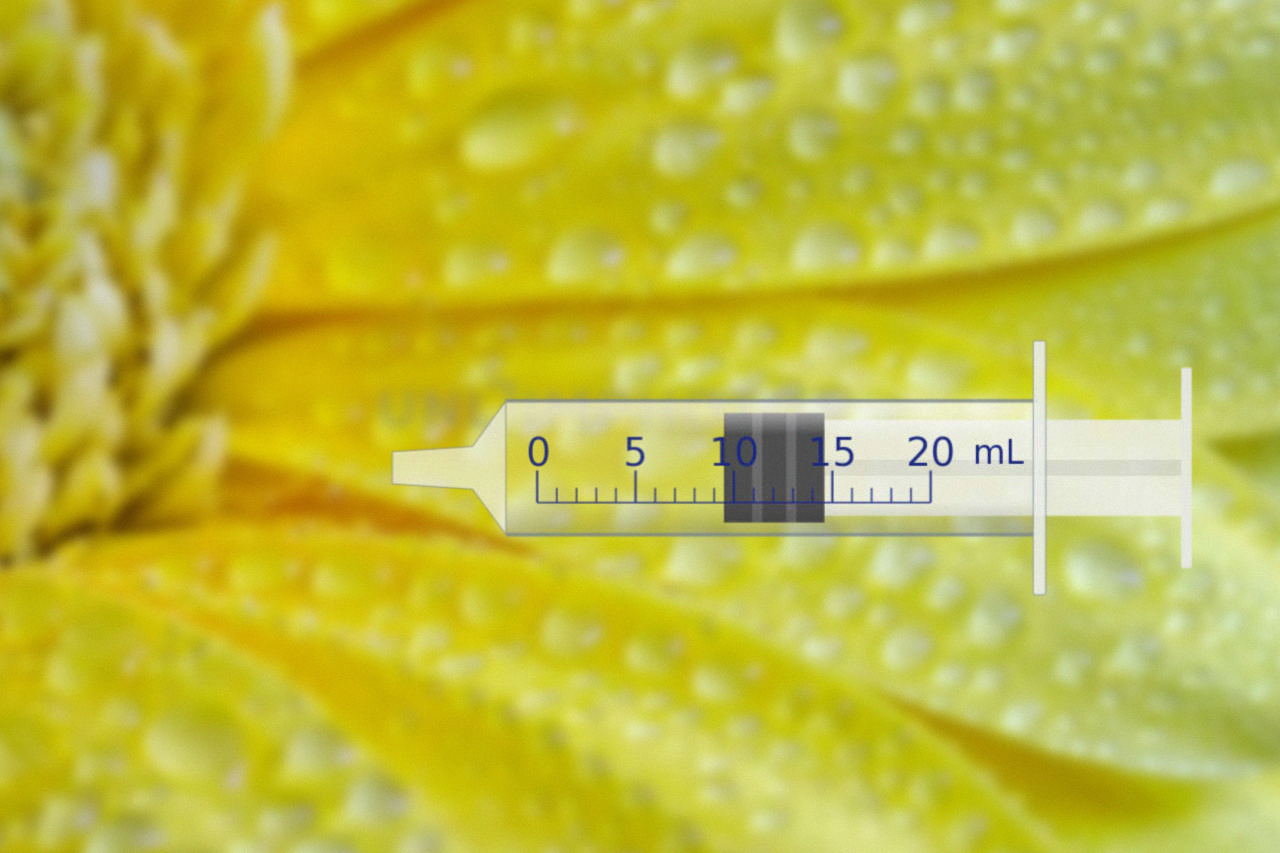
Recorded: 9.5 (mL)
